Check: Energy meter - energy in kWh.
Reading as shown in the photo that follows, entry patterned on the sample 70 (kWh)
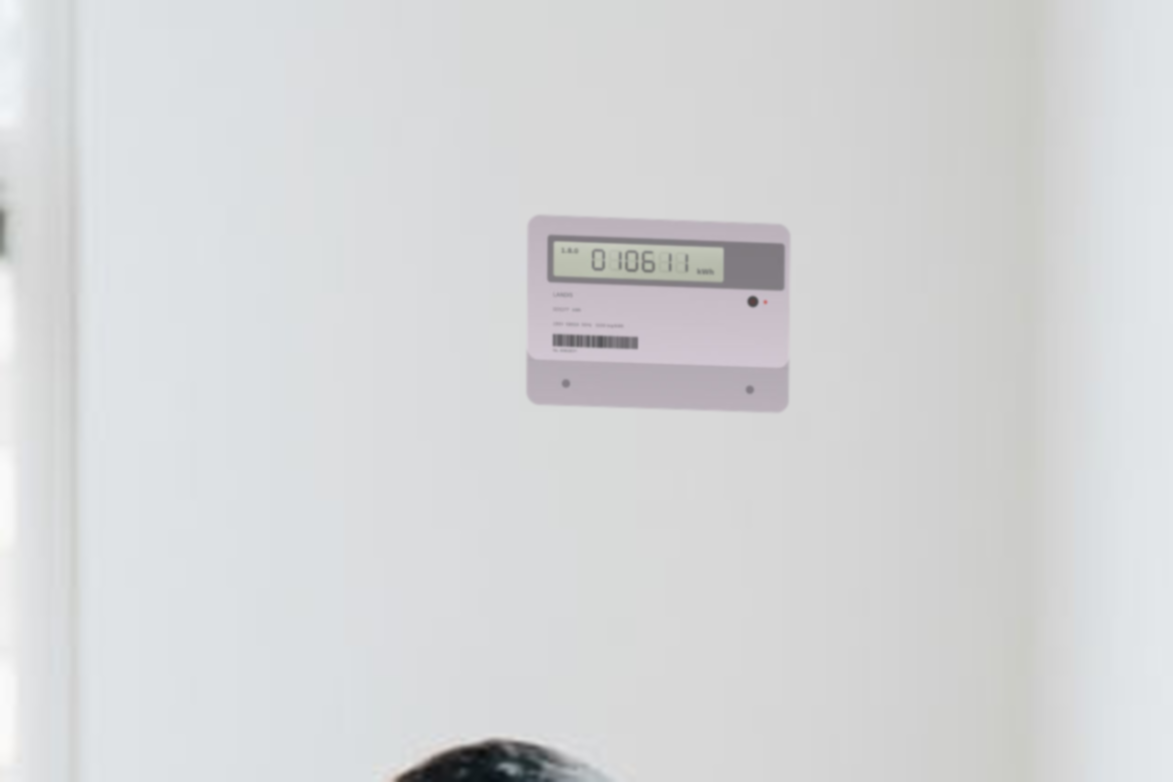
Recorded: 10611 (kWh)
